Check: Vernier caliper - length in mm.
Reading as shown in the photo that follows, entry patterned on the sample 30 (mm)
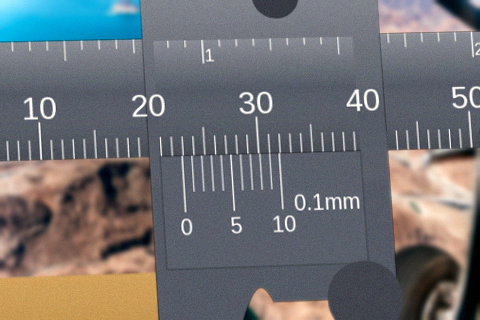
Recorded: 22.9 (mm)
